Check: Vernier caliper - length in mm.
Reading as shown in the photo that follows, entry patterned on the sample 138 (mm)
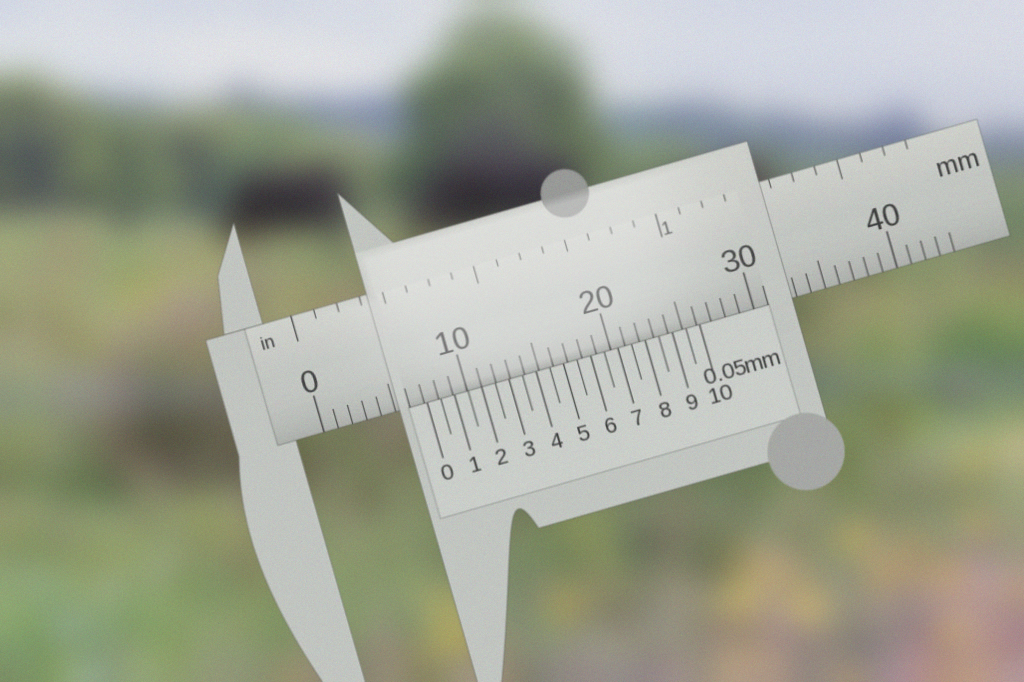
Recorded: 7.2 (mm)
